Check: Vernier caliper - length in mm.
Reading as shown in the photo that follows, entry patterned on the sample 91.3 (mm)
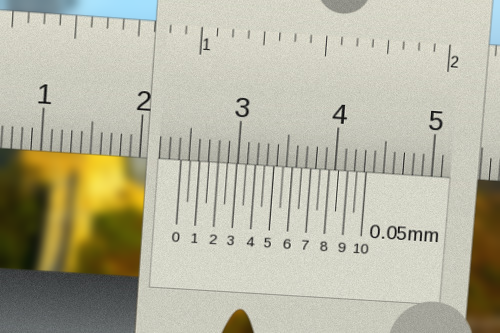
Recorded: 24.2 (mm)
